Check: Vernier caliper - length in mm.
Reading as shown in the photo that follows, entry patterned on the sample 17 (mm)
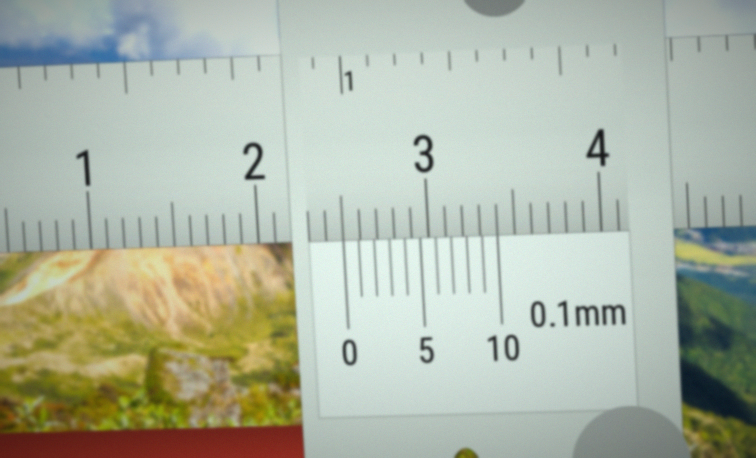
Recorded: 25.0 (mm)
